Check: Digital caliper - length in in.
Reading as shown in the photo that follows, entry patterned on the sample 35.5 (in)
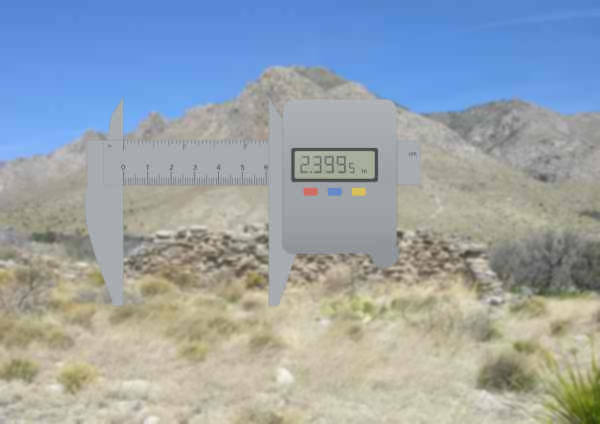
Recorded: 2.3995 (in)
